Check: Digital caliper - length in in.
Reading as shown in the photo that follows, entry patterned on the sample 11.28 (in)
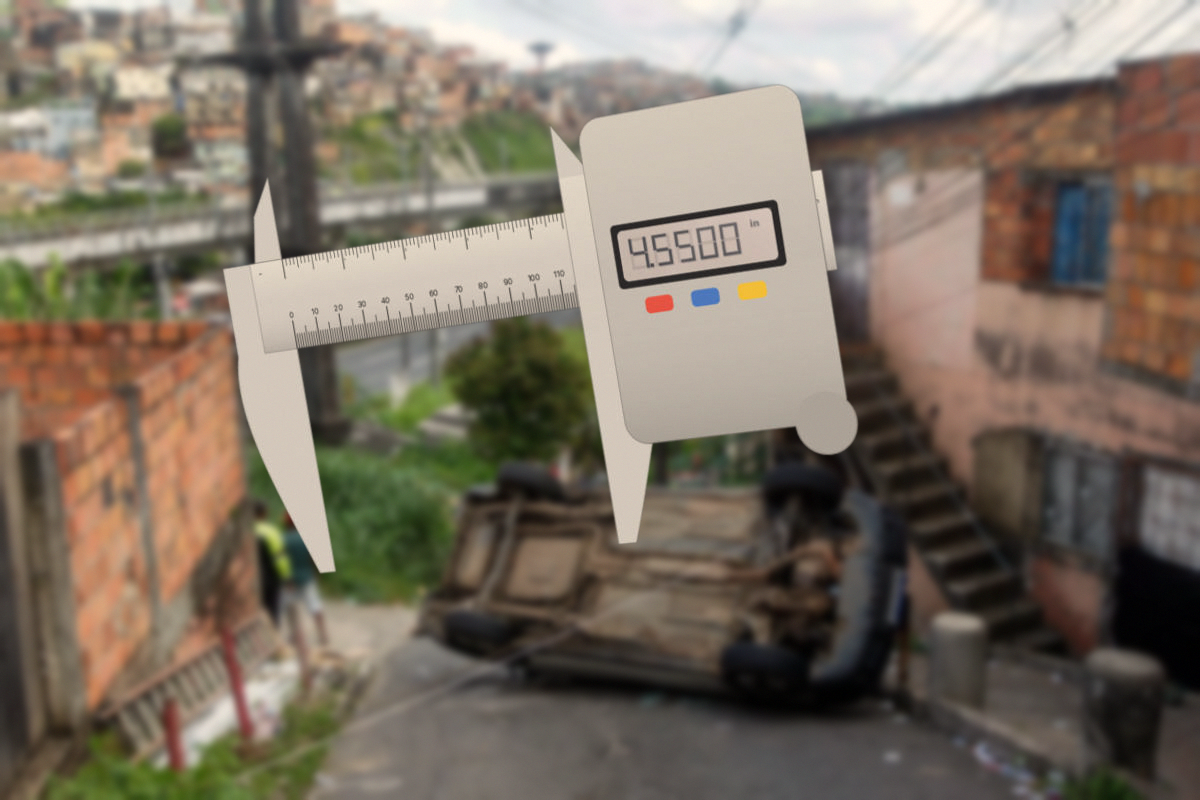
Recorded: 4.5500 (in)
